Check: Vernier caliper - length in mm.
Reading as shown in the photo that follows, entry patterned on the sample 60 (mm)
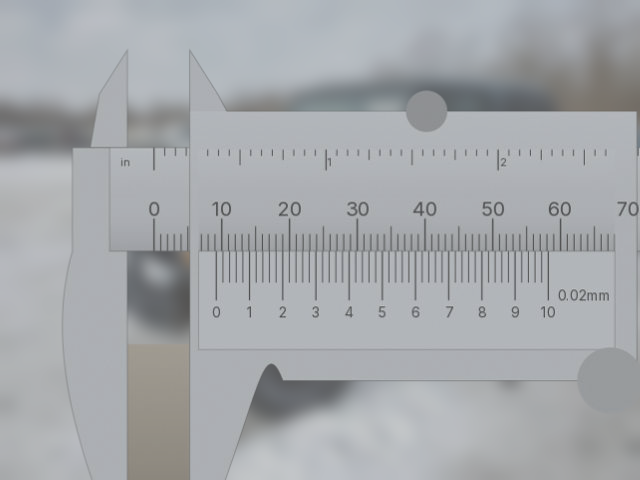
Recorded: 9.2 (mm)
